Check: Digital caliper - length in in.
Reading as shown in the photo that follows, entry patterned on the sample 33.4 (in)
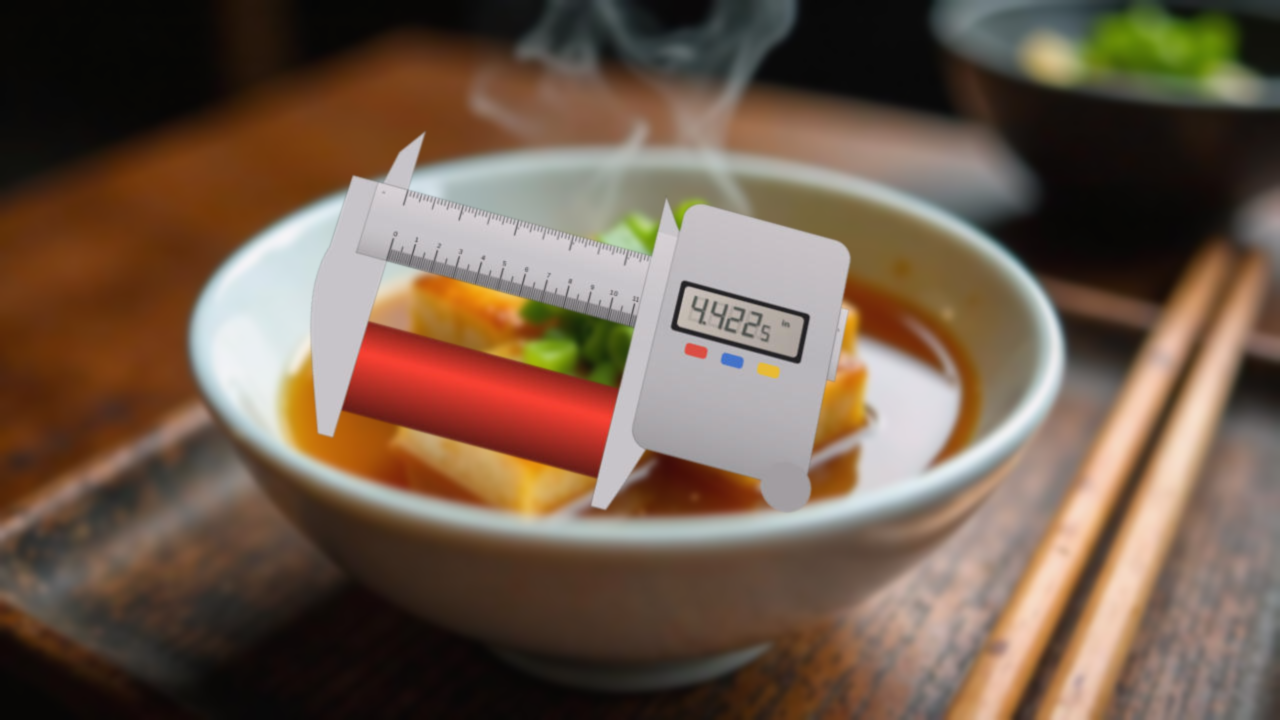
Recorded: 4.4225 (in)
